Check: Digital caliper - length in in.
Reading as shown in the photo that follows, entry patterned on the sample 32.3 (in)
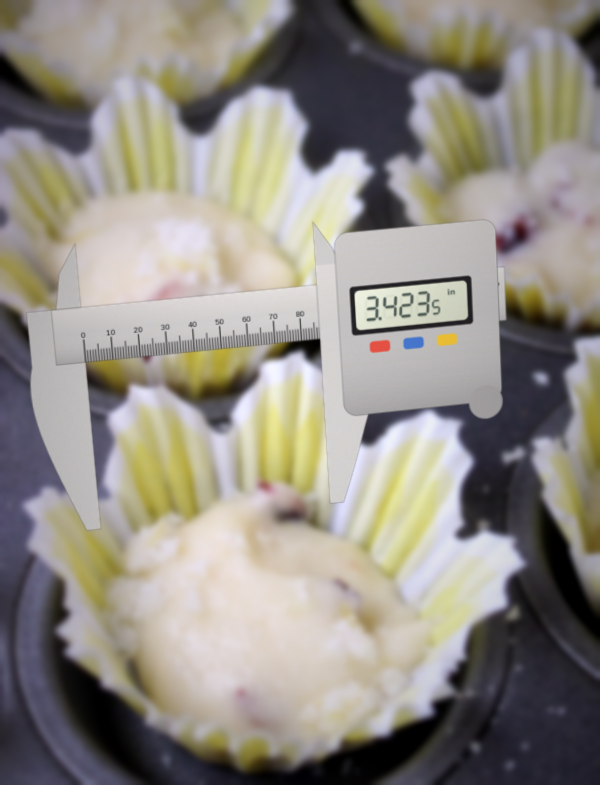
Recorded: 3.4235 (in)
